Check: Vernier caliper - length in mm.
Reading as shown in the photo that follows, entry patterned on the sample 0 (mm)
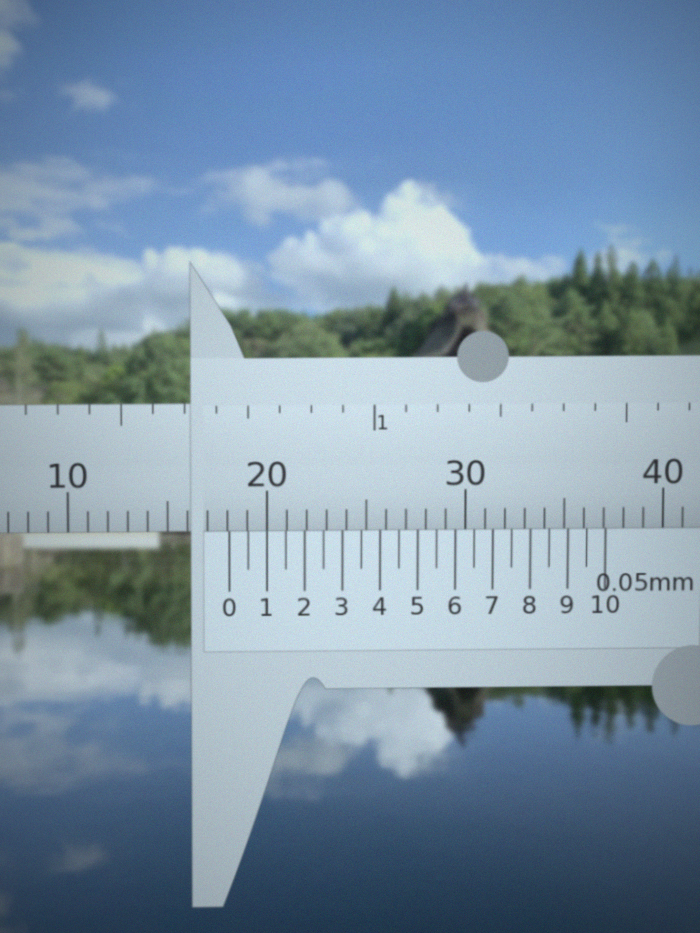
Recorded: 18.1 (mm)
